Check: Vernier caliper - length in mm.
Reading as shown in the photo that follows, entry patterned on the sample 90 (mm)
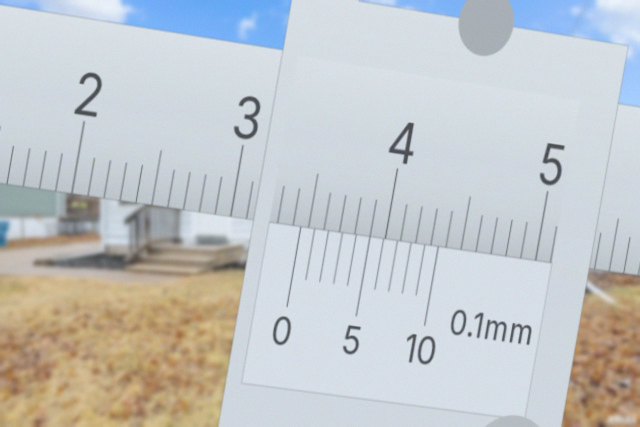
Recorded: 34.5 (mm)
